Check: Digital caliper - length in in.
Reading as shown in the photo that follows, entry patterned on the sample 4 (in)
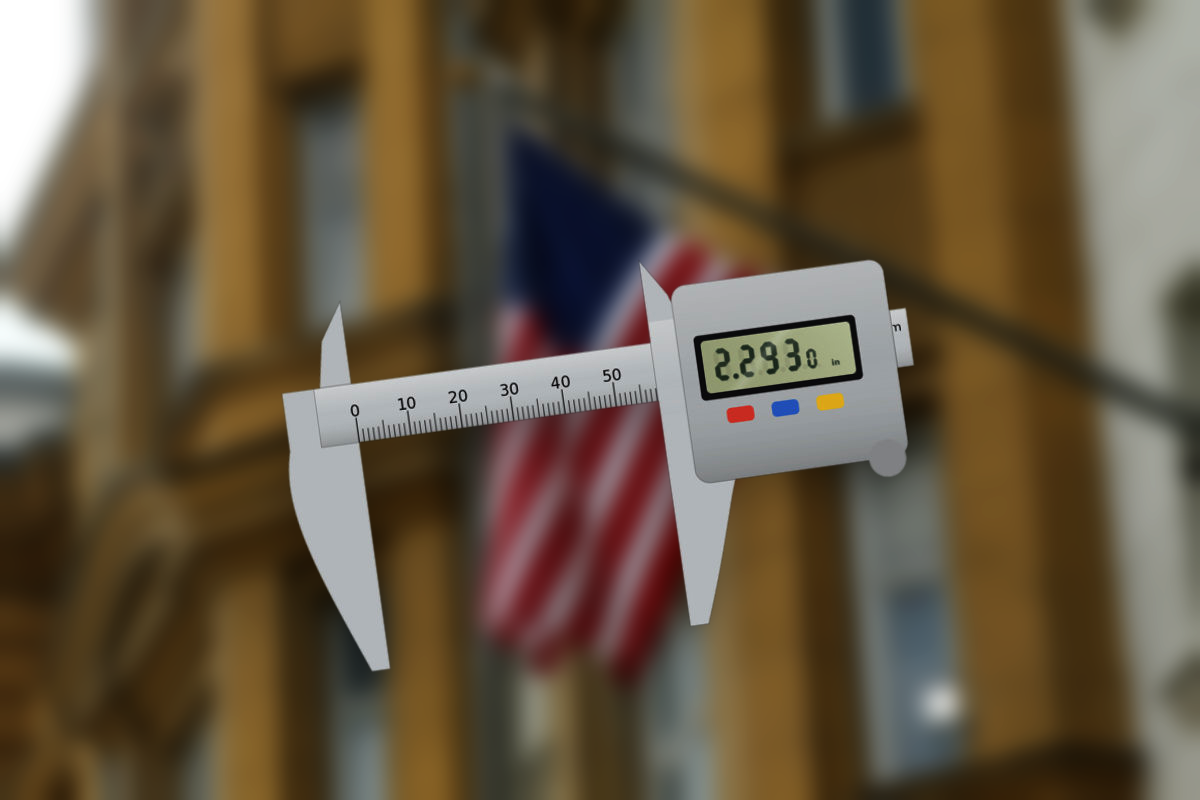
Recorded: 2.2930 (in)
